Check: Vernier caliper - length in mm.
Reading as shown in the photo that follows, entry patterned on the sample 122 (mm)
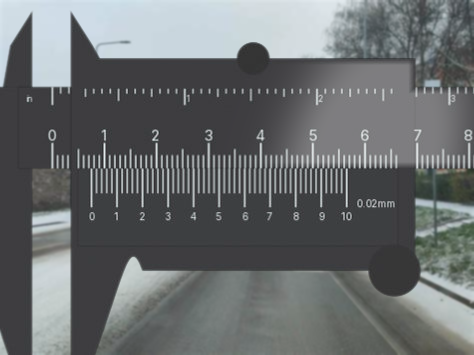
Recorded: 7.5 (mm)
